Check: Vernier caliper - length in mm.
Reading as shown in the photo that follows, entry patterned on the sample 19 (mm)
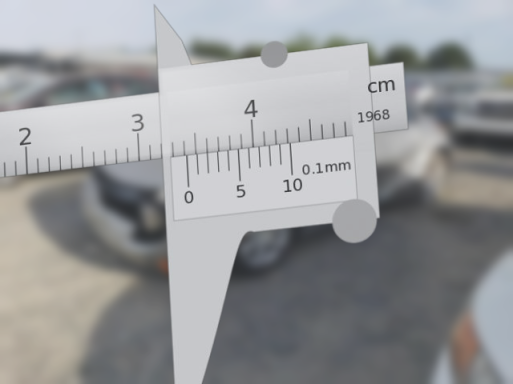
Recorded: 34.2 (mm)
